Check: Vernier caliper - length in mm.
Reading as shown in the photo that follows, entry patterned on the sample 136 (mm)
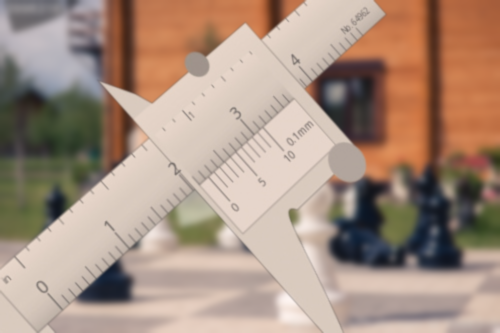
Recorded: 22.4 (mm)
